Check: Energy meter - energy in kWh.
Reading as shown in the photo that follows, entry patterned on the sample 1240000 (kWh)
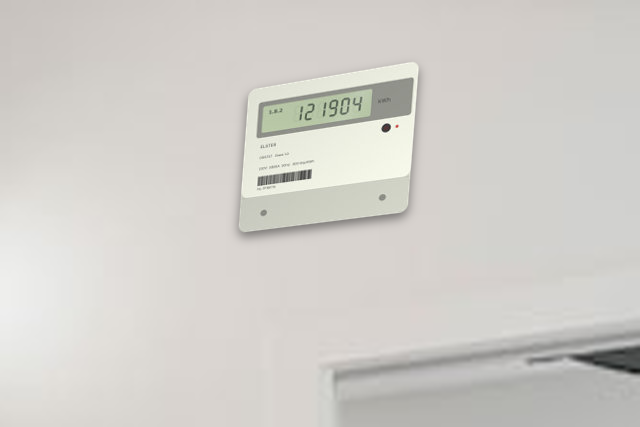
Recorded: 121904 (kWh)
